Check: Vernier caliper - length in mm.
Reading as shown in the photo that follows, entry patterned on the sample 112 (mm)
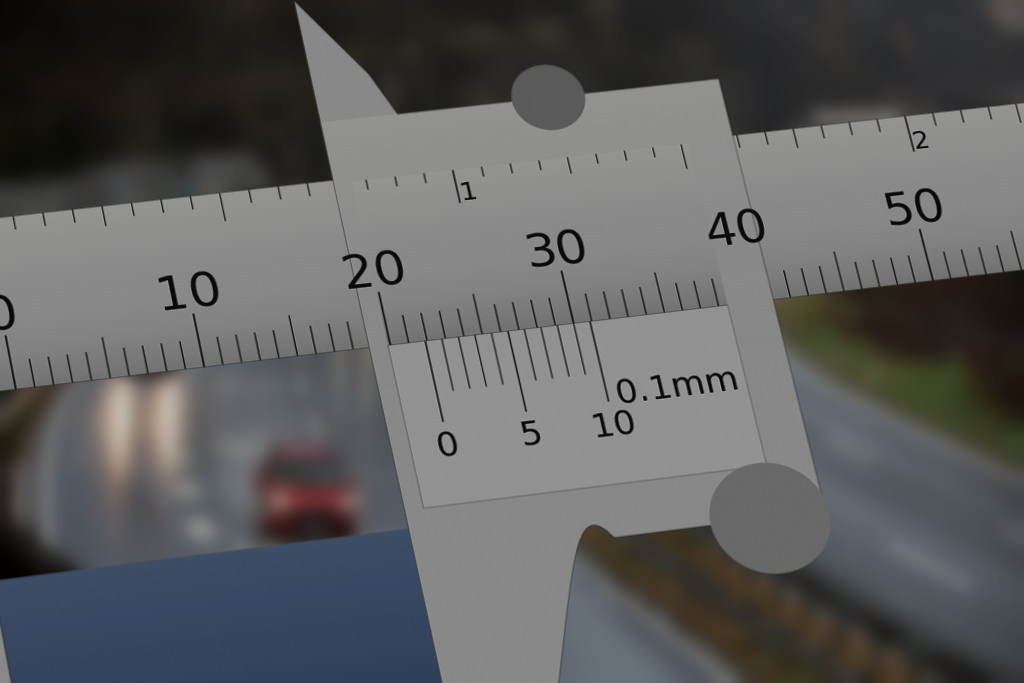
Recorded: 21.9 (mm)
